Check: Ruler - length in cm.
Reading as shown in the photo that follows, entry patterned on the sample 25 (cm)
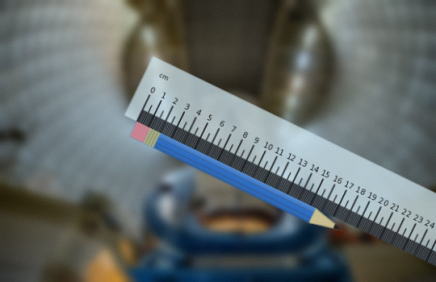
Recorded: 18 (cm)
